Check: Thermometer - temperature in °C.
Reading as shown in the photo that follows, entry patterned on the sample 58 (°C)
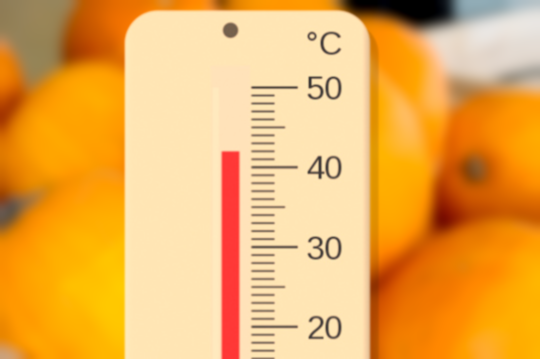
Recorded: 42 (°C)
